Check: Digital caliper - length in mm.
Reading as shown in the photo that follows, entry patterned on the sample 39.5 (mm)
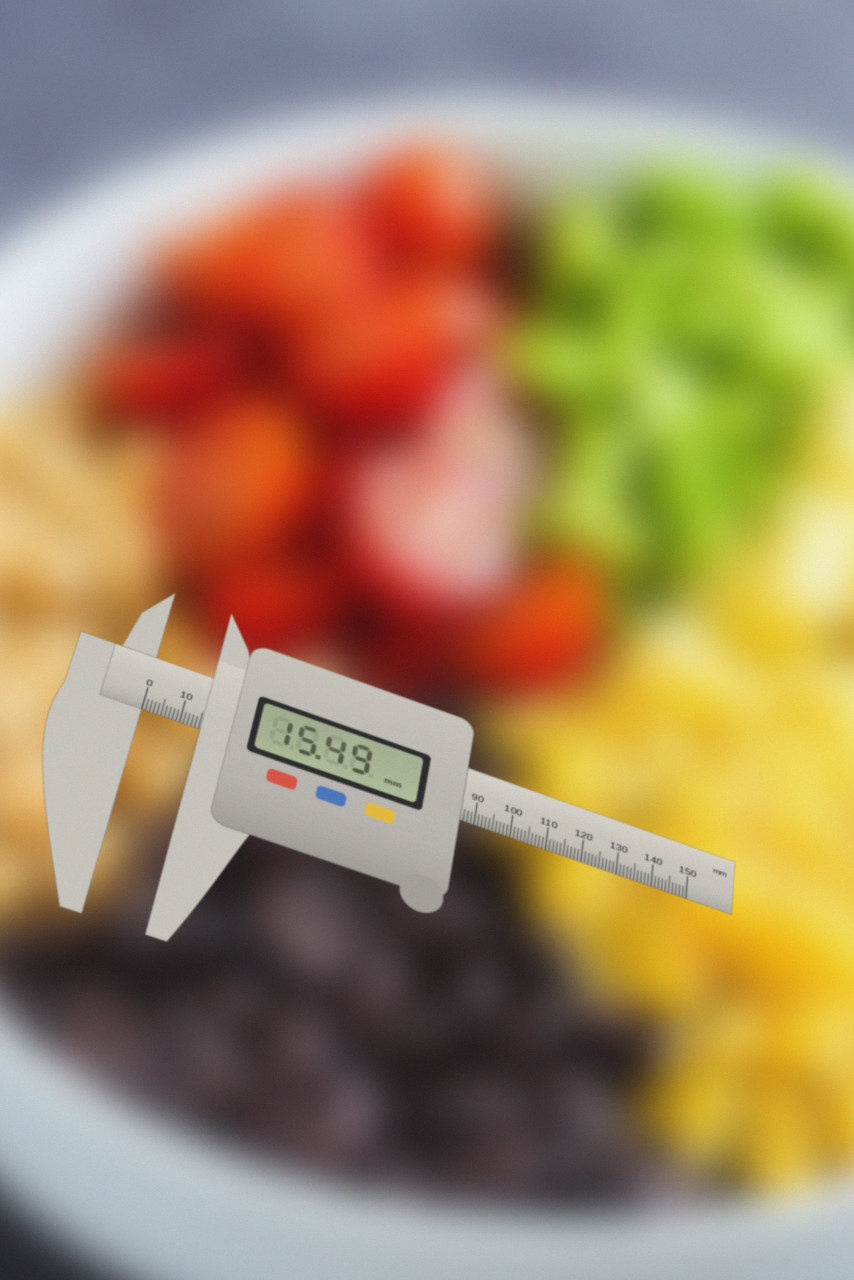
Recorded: 15.49 (mm)
